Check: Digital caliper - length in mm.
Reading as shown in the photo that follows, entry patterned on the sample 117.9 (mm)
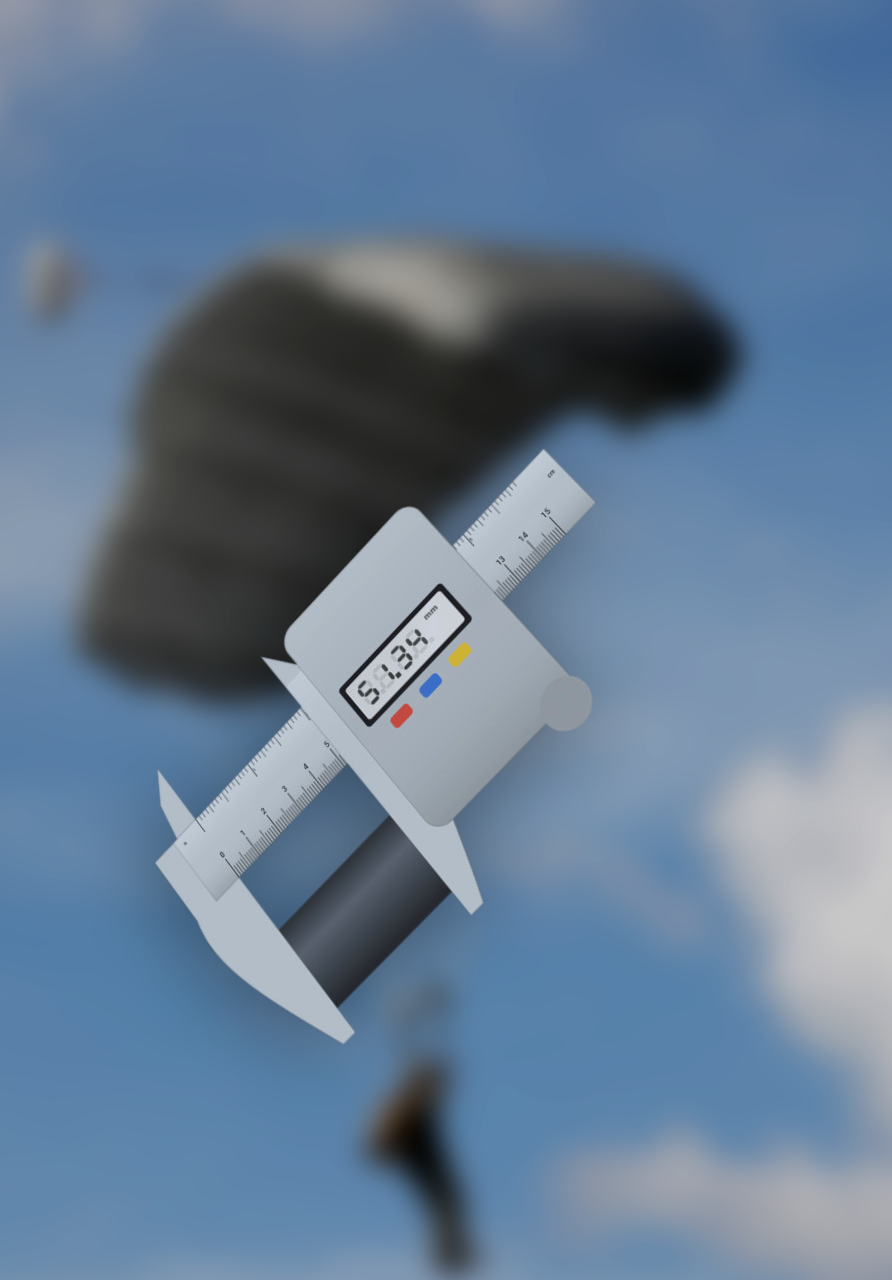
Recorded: 51.34 (mm)
